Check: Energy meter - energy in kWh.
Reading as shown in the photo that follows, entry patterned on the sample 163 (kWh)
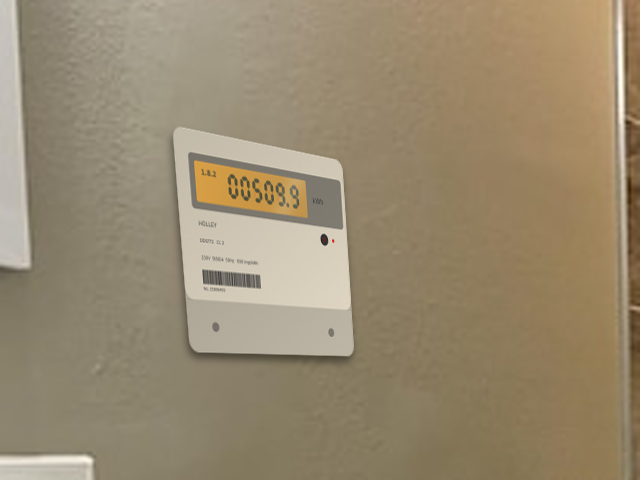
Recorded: 509.9 (kWh)
